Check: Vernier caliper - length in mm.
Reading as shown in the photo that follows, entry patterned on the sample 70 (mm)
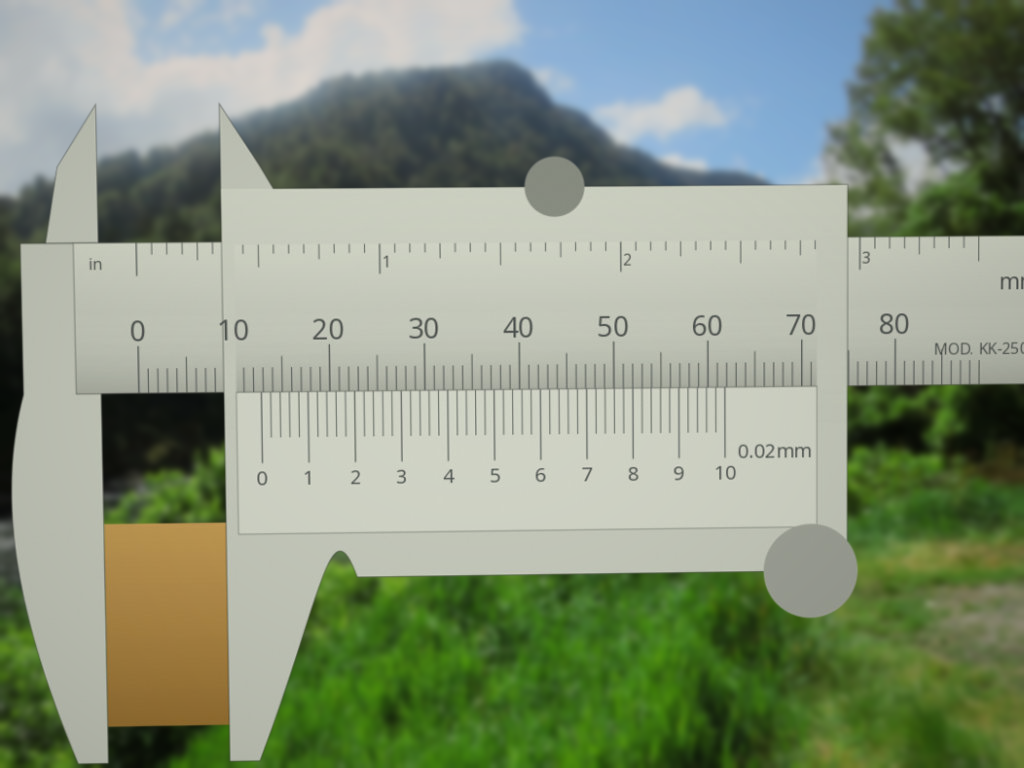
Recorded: 12.8 (mm)
